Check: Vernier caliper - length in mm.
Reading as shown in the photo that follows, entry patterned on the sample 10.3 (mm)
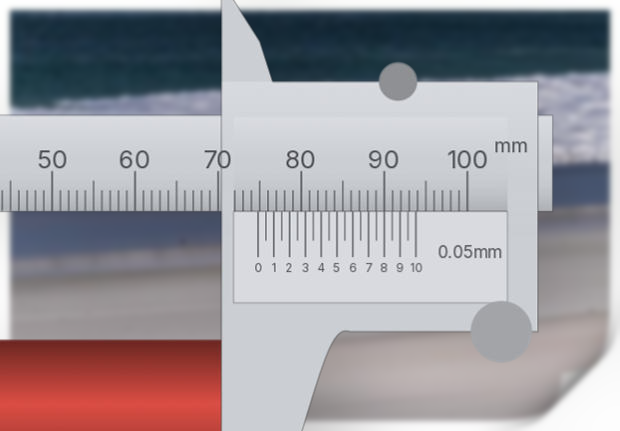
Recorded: 74.8 (mm)
